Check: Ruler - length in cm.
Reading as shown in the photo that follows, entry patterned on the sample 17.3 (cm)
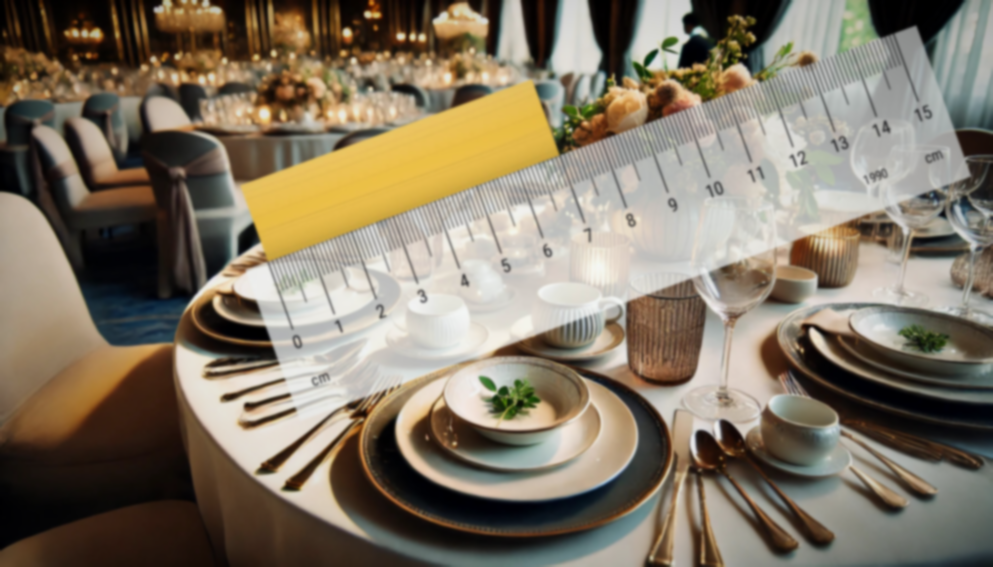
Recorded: 7 (cm)
